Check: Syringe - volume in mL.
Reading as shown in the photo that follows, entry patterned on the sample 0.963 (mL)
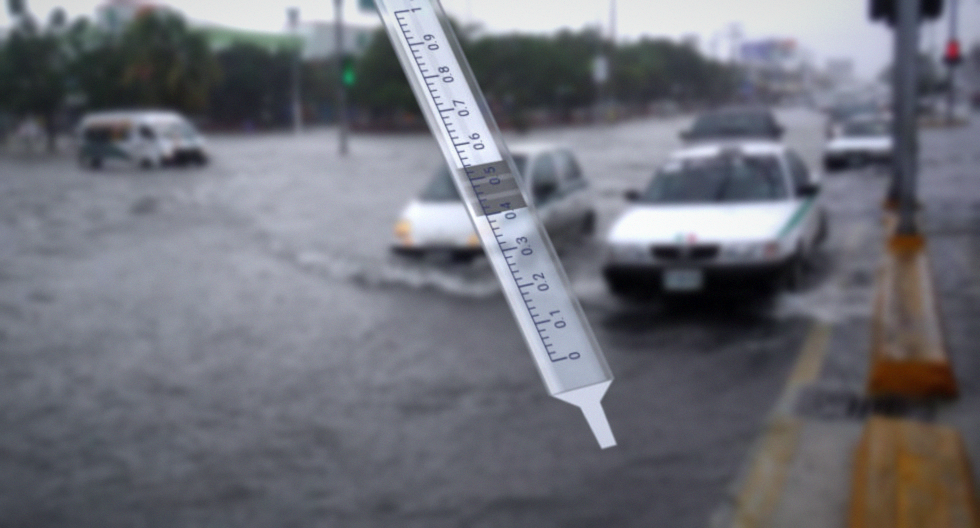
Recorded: 0.4 (mL)
